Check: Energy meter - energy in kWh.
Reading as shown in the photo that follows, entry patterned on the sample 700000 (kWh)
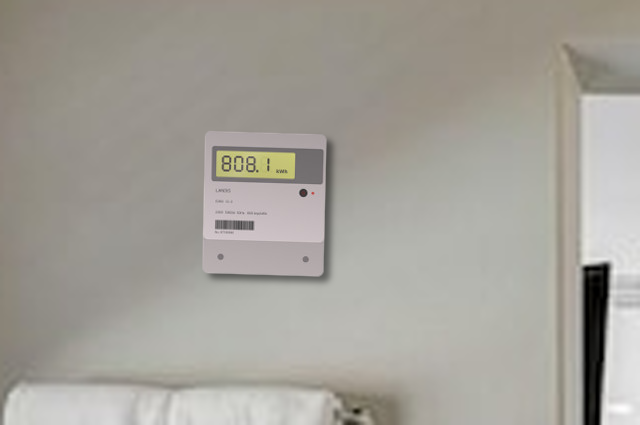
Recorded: 808.1 (kWh)
